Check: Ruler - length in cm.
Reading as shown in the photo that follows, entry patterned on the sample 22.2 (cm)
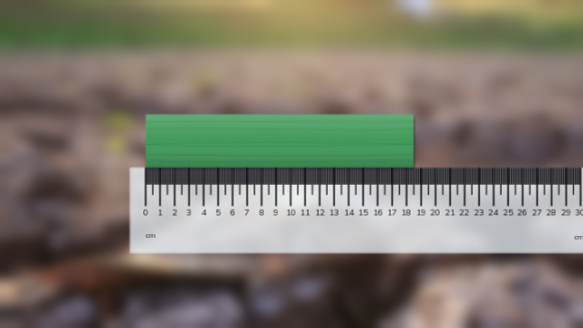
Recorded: 18.5 (cm)
